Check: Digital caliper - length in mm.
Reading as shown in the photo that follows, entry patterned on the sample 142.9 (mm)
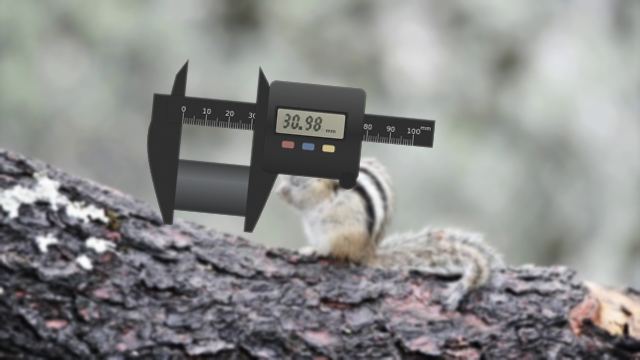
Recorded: 30.98 (mm)
